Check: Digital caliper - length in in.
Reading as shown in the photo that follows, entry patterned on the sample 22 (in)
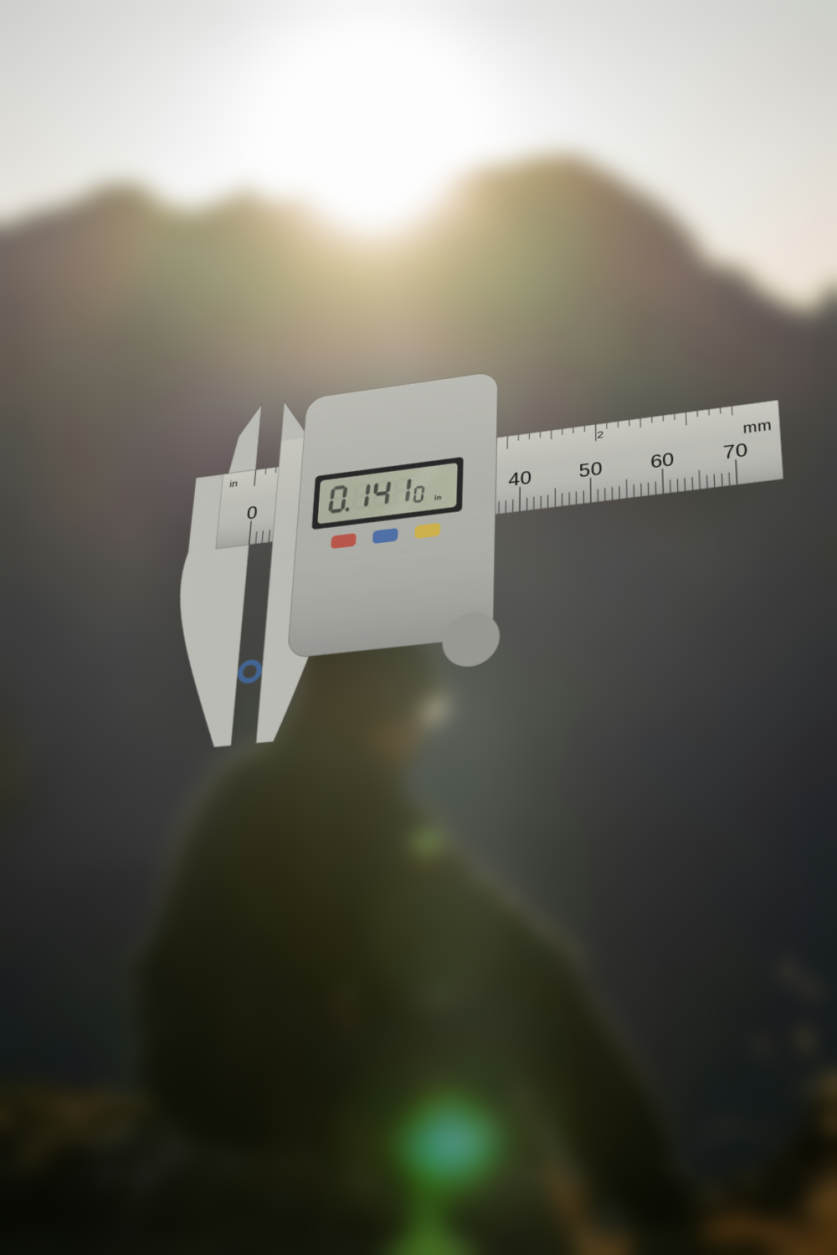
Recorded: 0.1410 (in)
